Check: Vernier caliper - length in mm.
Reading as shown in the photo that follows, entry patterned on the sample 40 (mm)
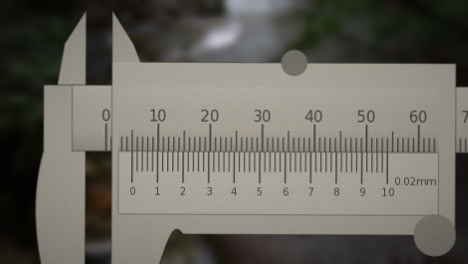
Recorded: 5.0 (mm)
